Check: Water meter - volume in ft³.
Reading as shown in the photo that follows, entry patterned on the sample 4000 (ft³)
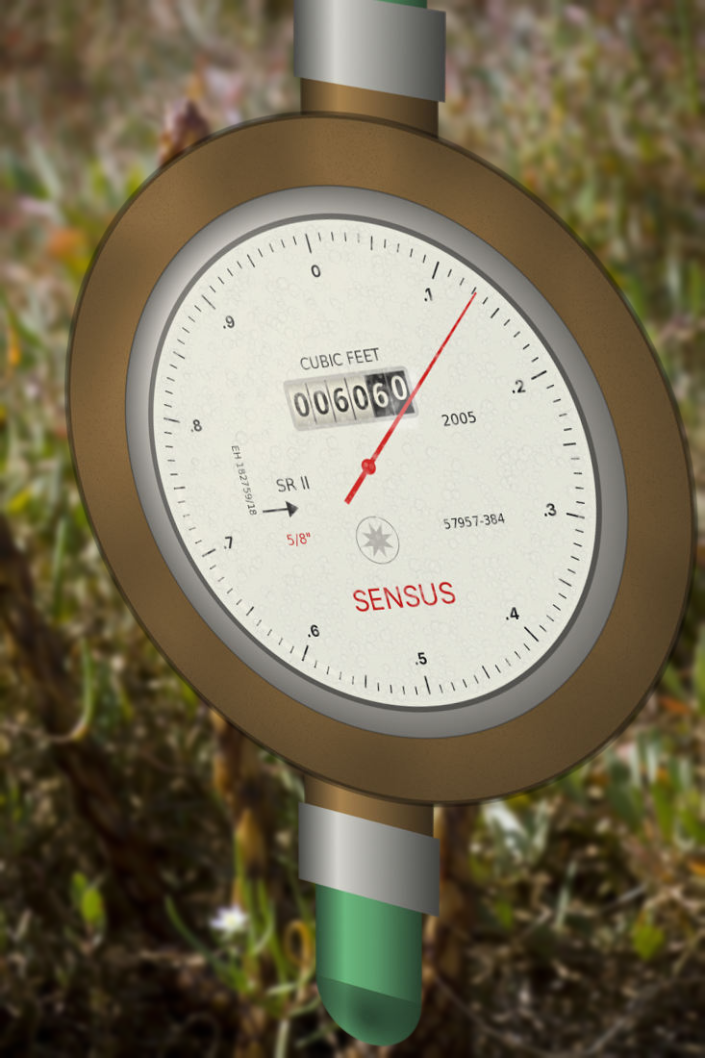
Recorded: 6060.13 (ft³)
